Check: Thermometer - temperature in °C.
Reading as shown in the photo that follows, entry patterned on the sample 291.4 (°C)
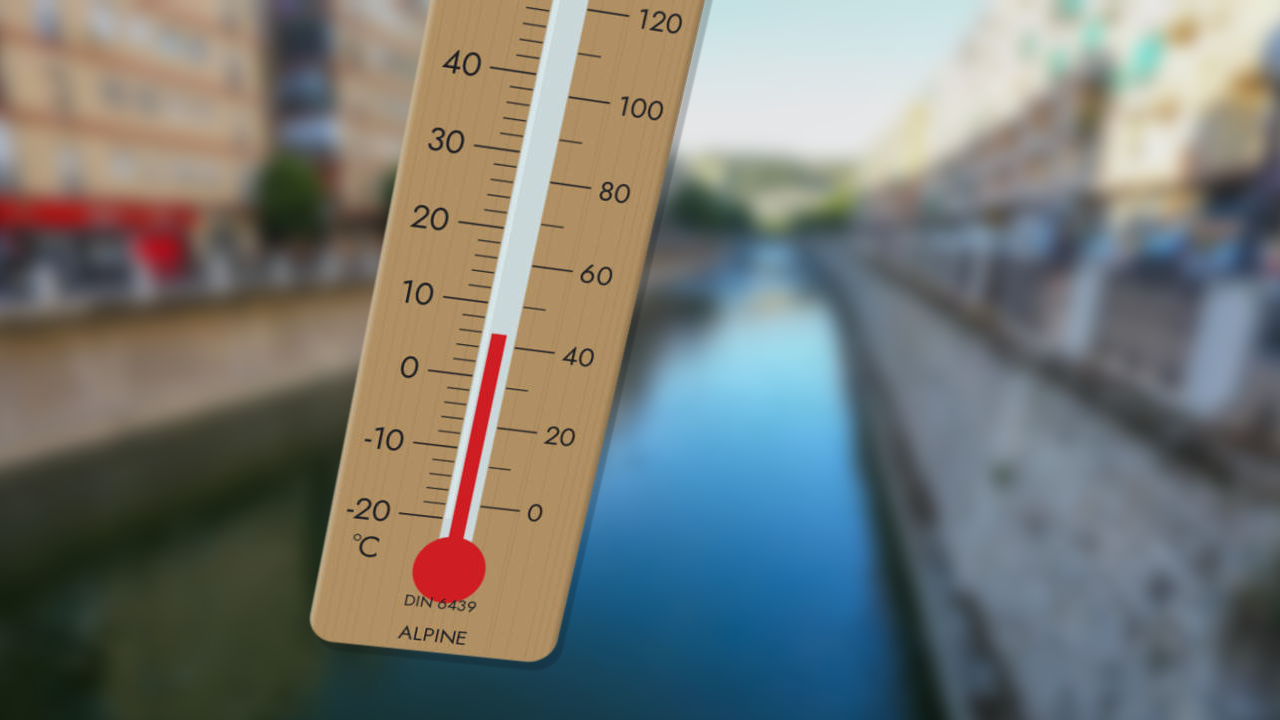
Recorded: 6 (°C)
